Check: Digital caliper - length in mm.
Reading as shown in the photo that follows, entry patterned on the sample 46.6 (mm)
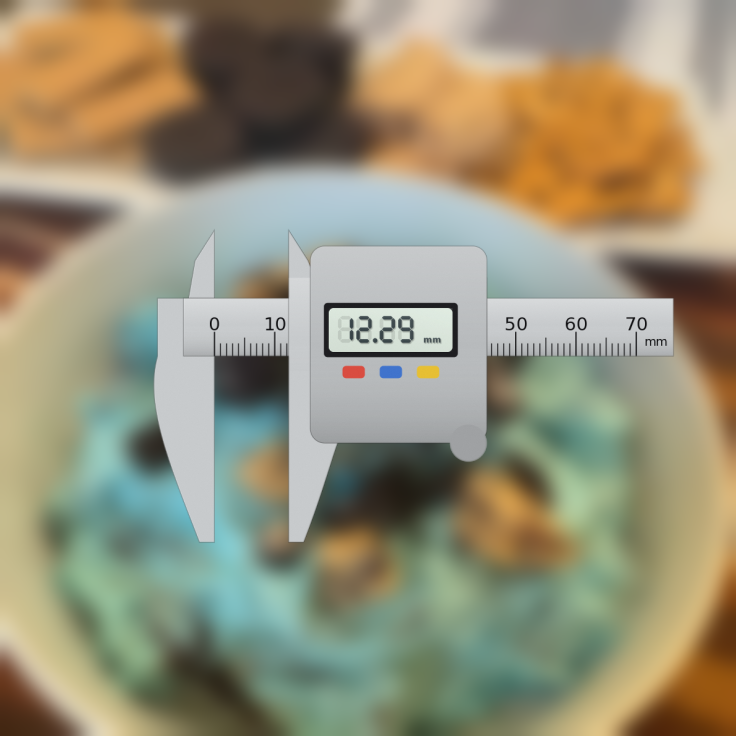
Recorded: 12.29 (mm)
